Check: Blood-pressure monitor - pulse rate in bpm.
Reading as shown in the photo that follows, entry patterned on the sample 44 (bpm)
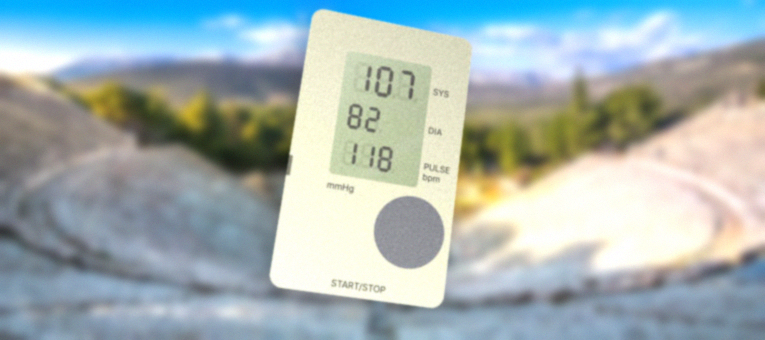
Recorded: 118 (bpm)
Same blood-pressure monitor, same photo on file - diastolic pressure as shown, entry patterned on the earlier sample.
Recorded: 82 (mmHg)
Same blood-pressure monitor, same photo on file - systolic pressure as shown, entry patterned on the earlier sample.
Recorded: 107 (mmHg)
